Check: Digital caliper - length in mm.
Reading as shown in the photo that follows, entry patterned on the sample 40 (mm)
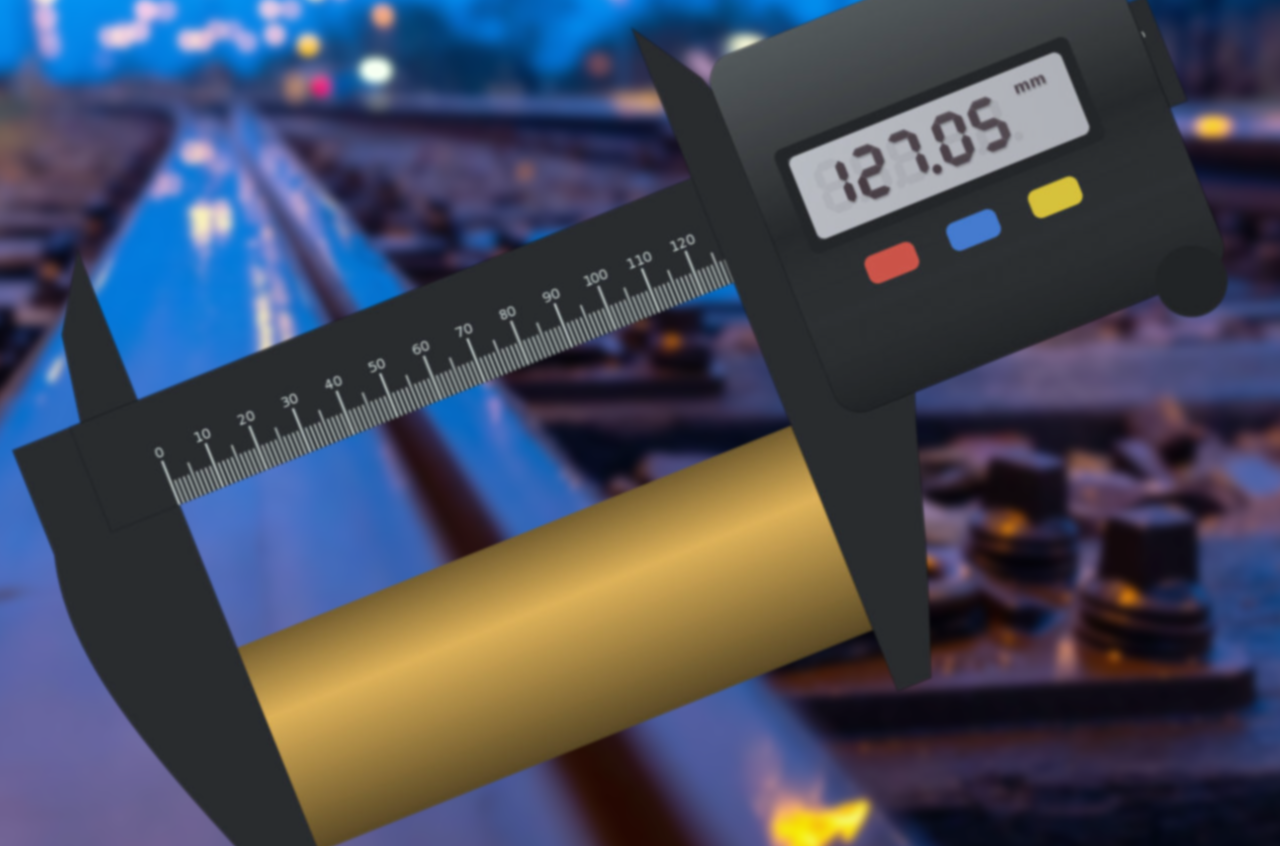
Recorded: 127.05 (mm)
